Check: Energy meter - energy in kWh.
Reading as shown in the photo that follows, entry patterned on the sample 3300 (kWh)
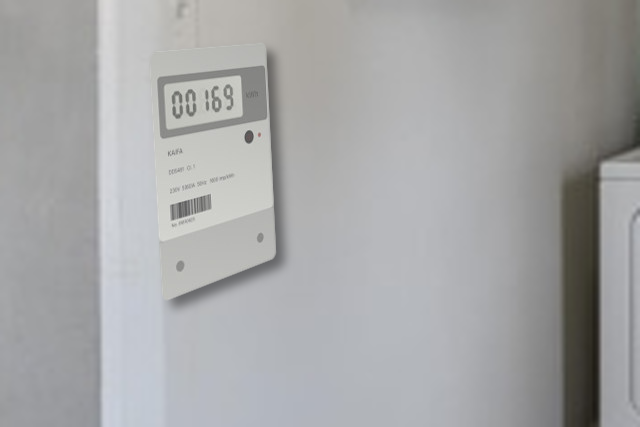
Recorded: 169 (kWh)
